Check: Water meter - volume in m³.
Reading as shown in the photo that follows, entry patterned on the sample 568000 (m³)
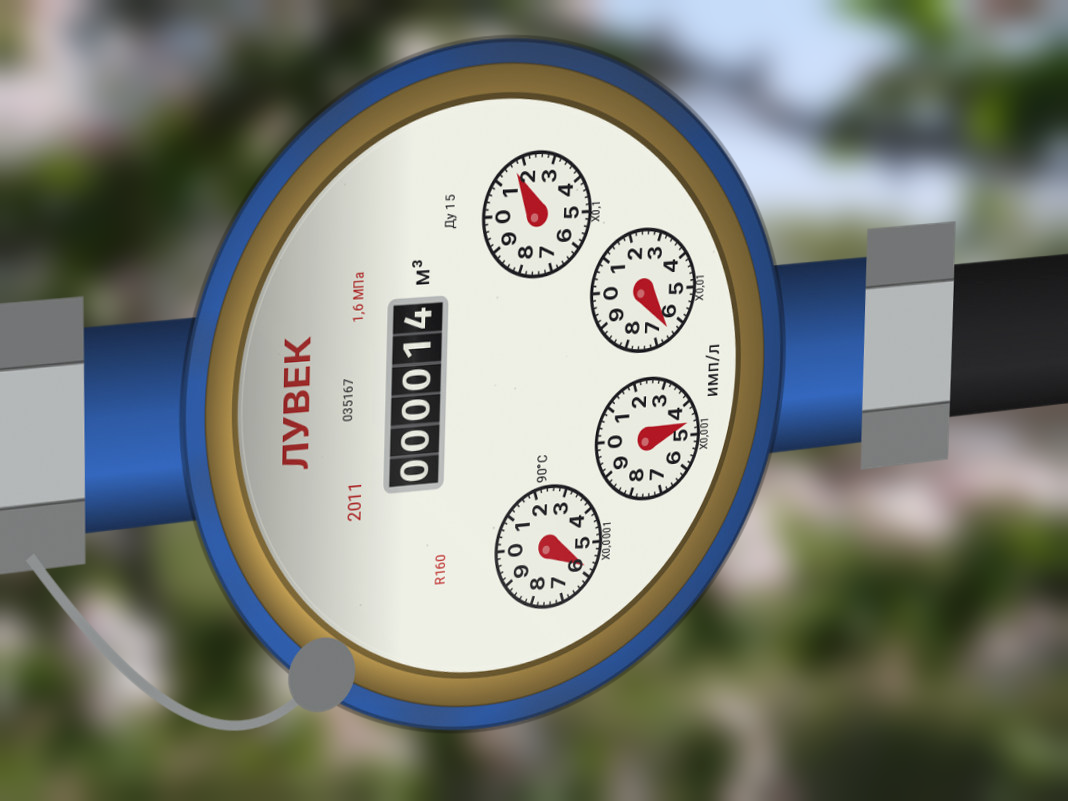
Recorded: 14.1645 (m³)
